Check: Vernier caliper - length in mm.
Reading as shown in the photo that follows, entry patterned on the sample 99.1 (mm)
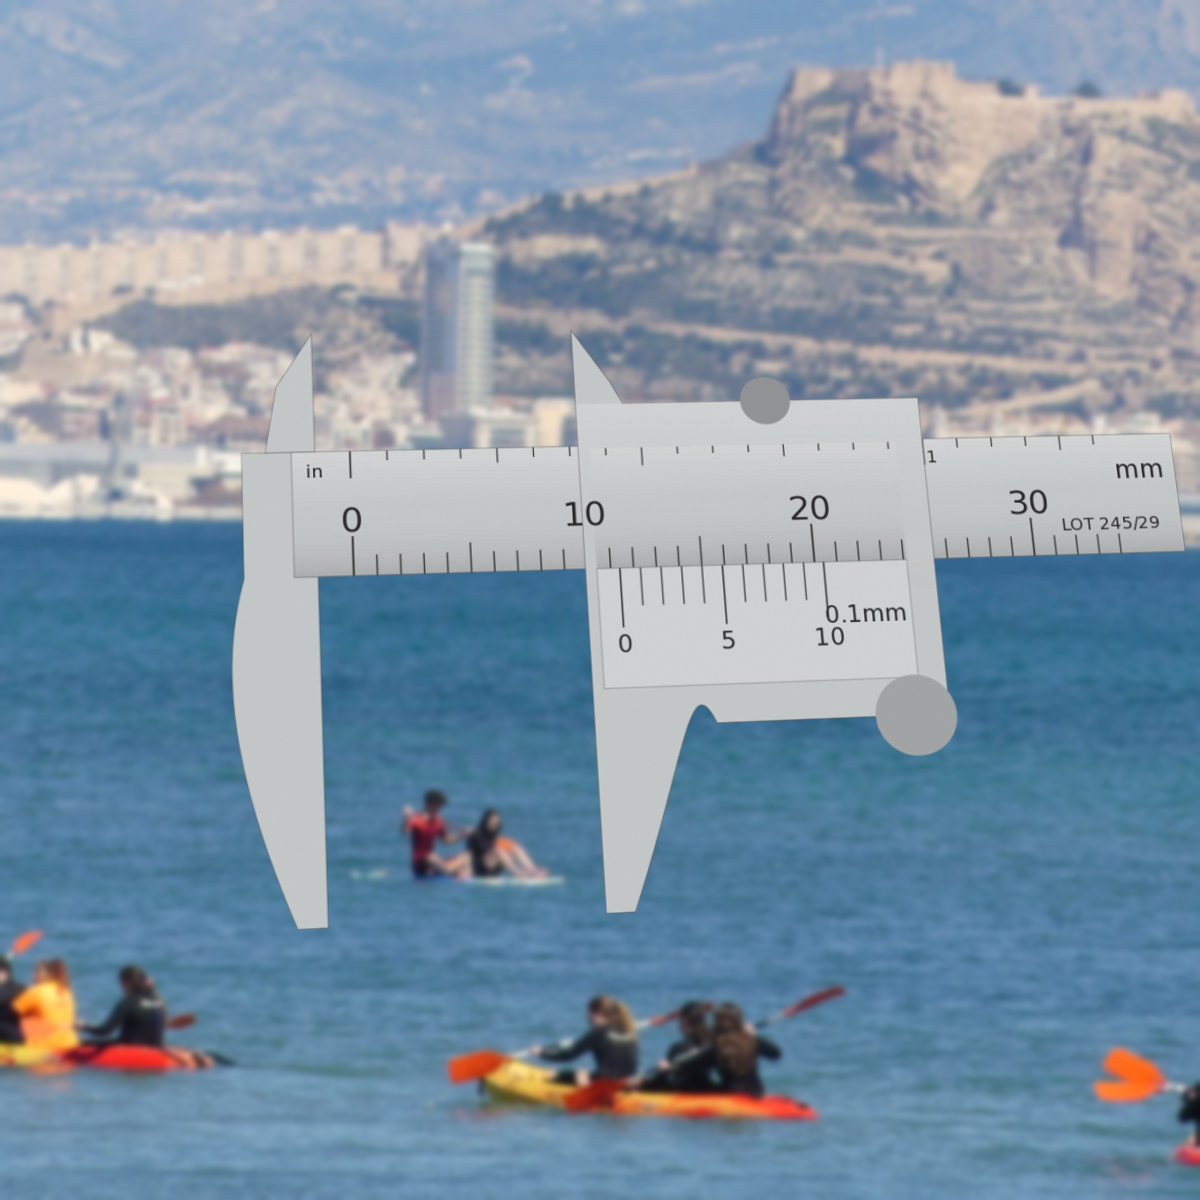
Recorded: 11.4 (mm)
